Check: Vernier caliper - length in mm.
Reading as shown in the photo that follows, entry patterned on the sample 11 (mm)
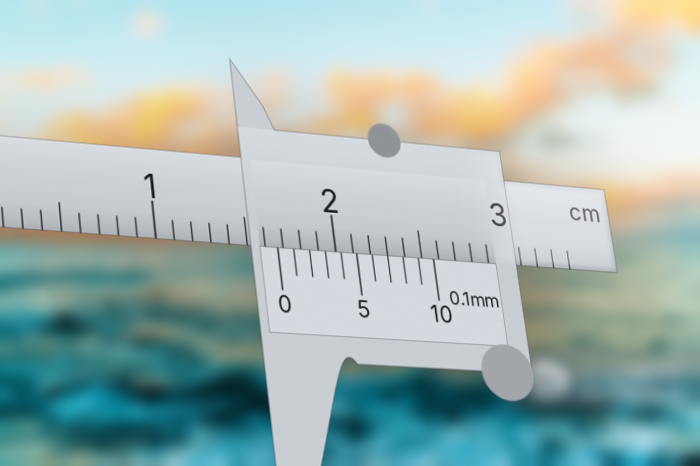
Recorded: 16.7 (mm)
